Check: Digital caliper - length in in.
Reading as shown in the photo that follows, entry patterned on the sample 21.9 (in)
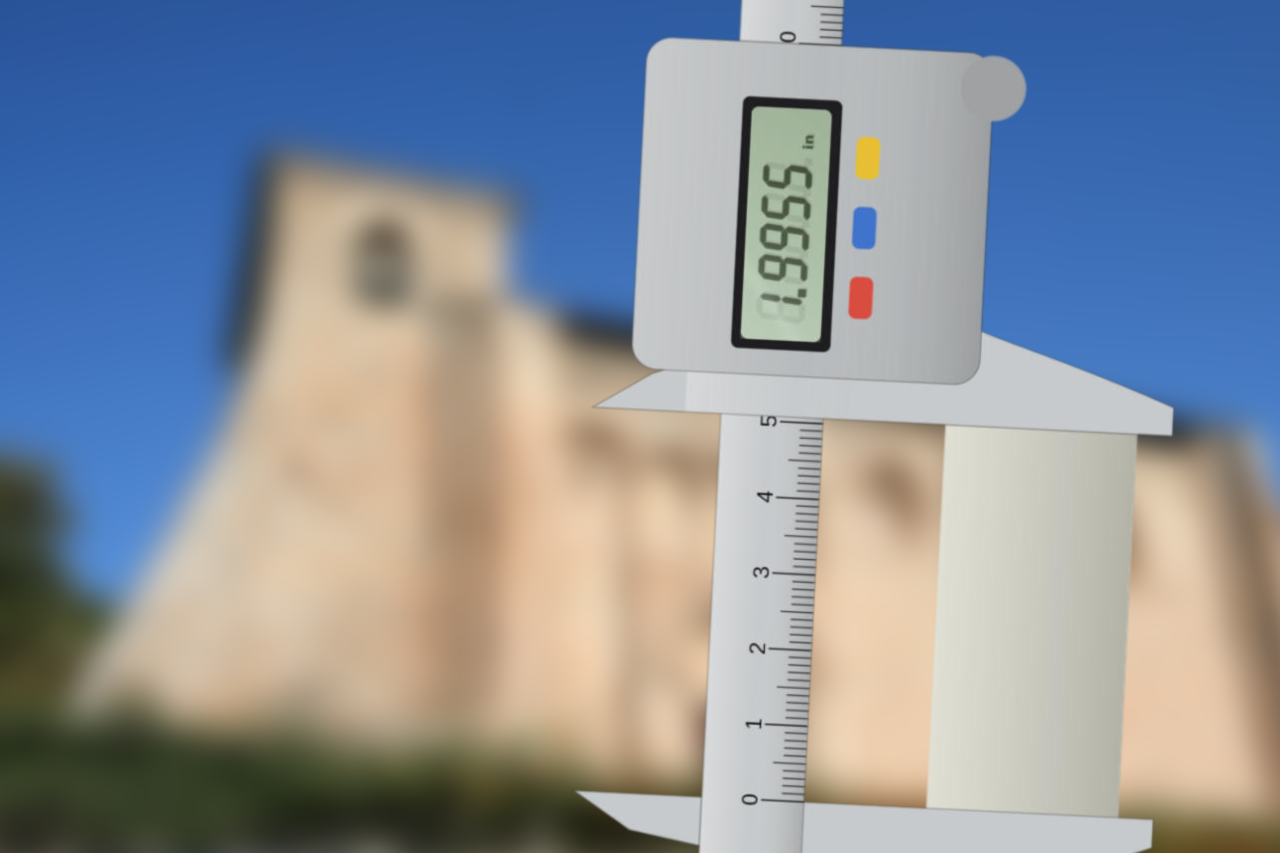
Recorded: 1.9955 (in)
